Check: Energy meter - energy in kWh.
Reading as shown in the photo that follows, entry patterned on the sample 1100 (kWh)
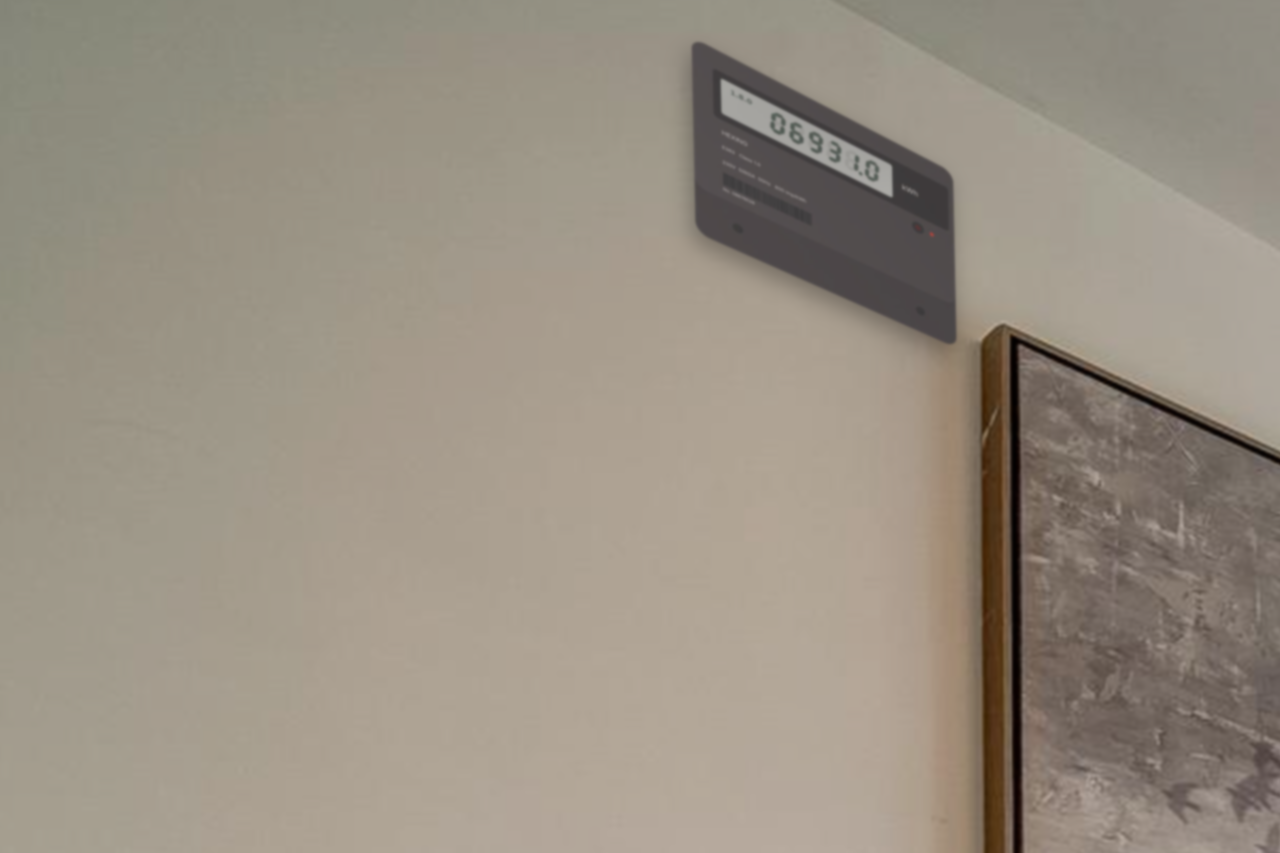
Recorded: 6931.0 (kWh)
